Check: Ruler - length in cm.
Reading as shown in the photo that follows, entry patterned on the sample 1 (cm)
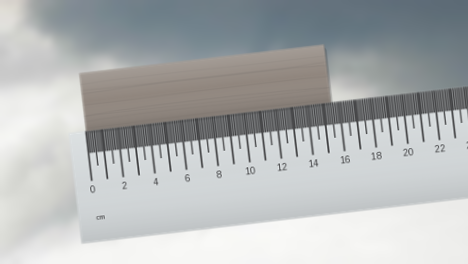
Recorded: 15.5 (cm)
